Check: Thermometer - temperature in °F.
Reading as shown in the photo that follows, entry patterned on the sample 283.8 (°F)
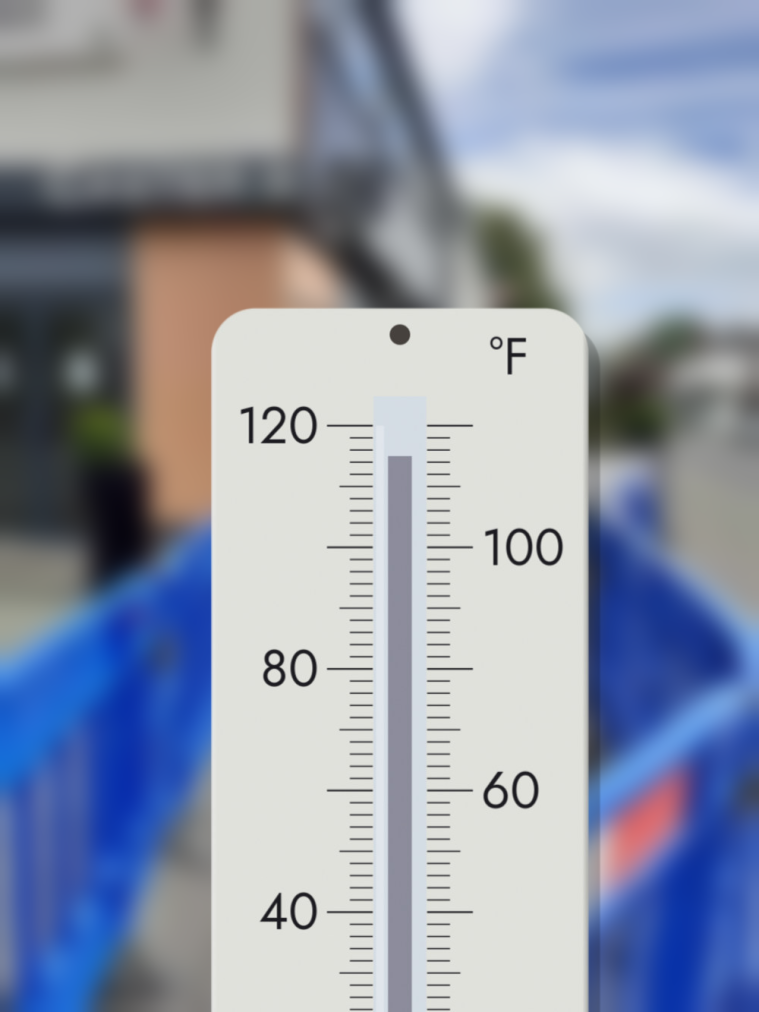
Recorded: 115 (°F)
